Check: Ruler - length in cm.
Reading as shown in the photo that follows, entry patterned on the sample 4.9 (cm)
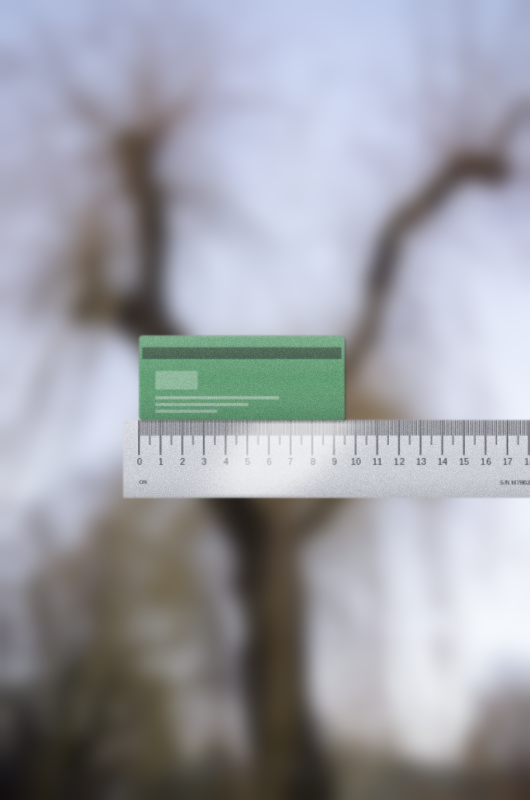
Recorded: 9.5 (cm)
